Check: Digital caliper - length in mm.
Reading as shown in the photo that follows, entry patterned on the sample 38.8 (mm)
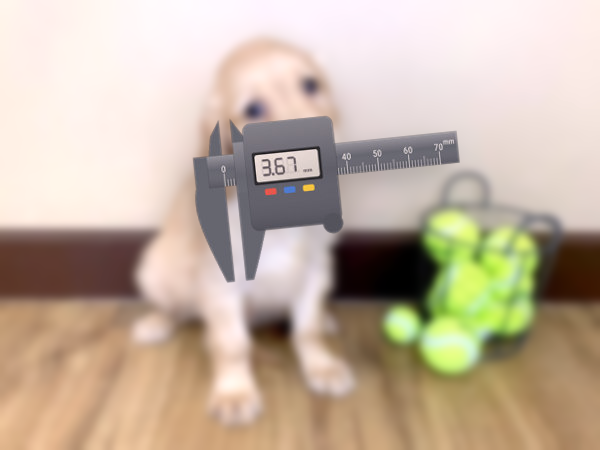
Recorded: 3.67 (mm)
